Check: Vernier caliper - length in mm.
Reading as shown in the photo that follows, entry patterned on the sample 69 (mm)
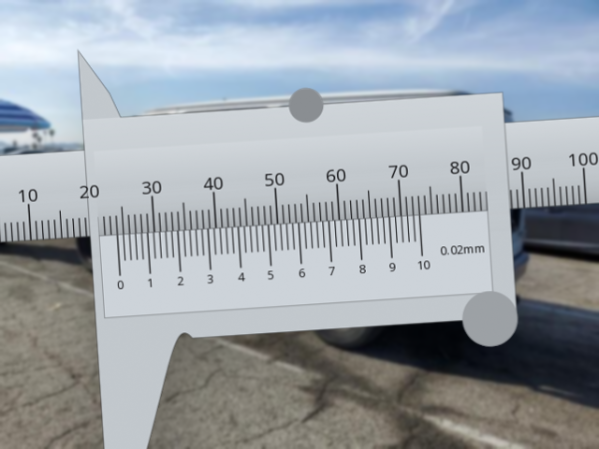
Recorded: 24.0 (mm)
